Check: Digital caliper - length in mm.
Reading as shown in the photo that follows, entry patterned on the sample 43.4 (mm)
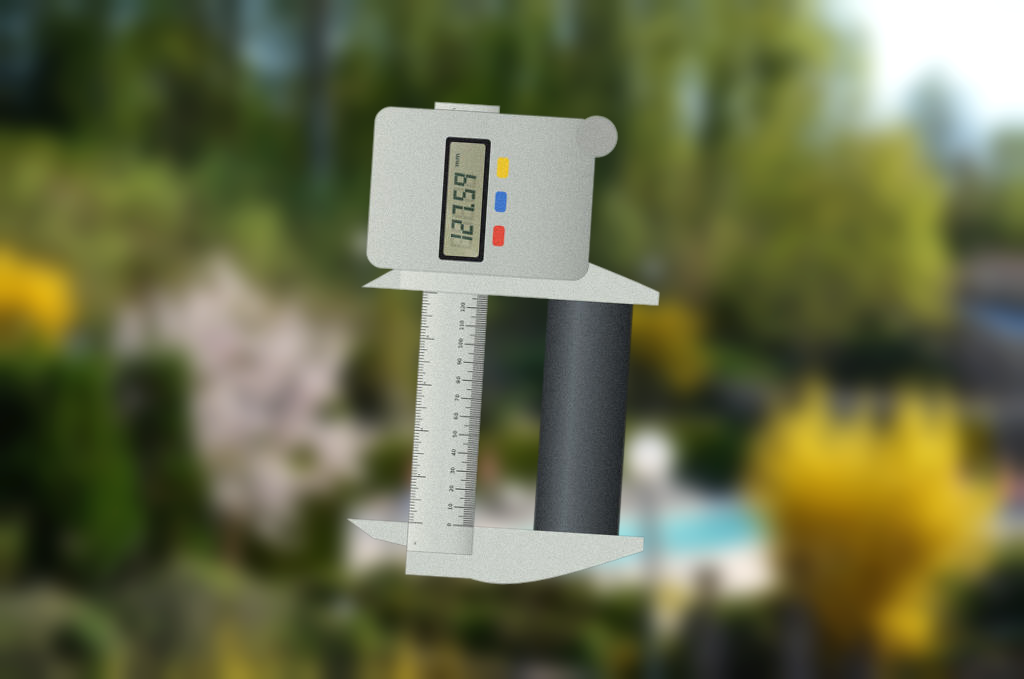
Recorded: 127.59 (mm)
